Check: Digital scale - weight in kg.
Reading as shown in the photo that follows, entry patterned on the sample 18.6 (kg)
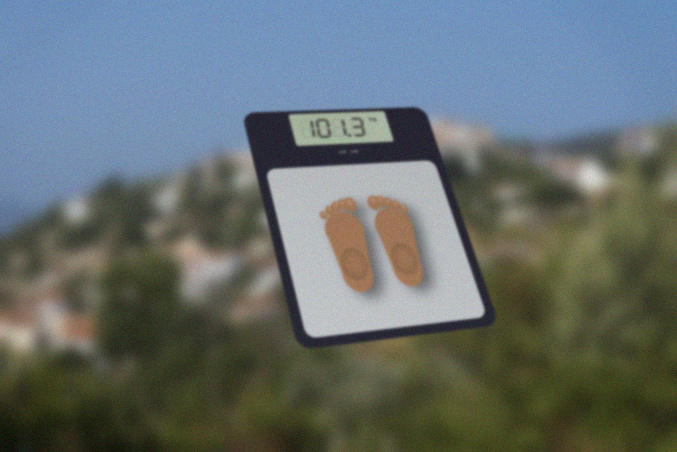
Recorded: 101.3 (kg)
